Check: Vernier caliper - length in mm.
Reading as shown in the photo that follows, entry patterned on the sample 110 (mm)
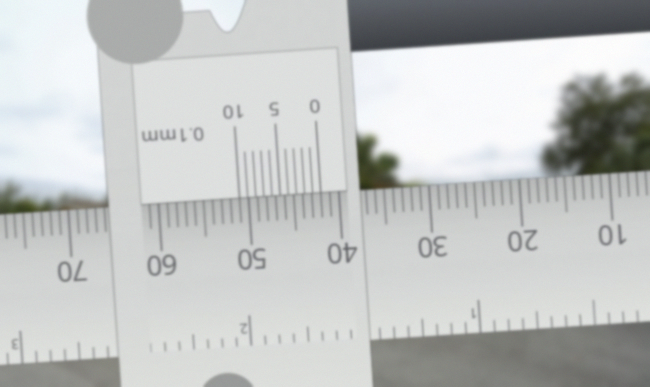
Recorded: 42.0 (mm)
